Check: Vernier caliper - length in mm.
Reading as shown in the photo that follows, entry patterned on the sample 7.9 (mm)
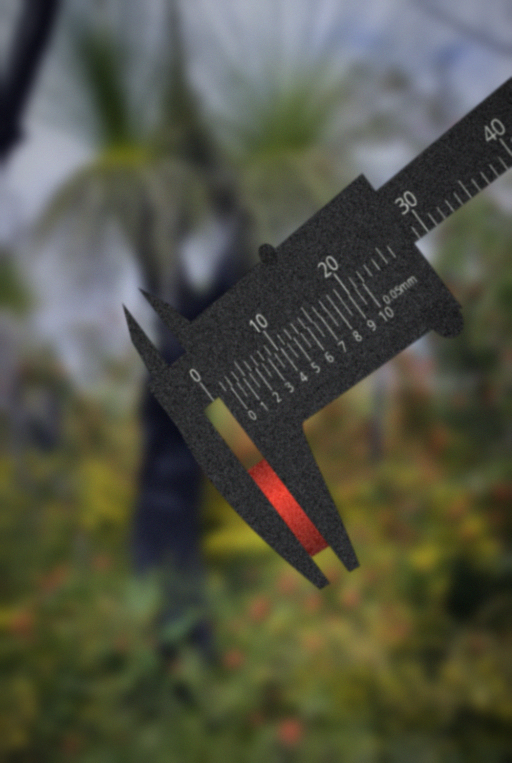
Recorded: 2.8 (mm)
